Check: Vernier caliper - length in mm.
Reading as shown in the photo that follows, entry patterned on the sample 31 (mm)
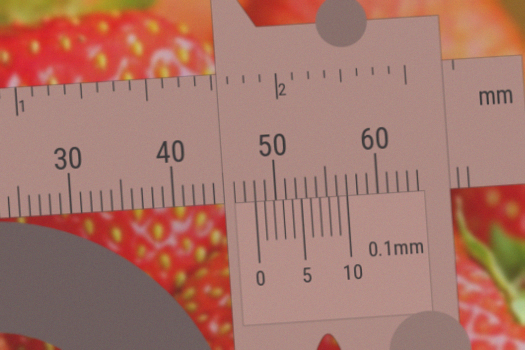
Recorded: 48.0 (mm)
